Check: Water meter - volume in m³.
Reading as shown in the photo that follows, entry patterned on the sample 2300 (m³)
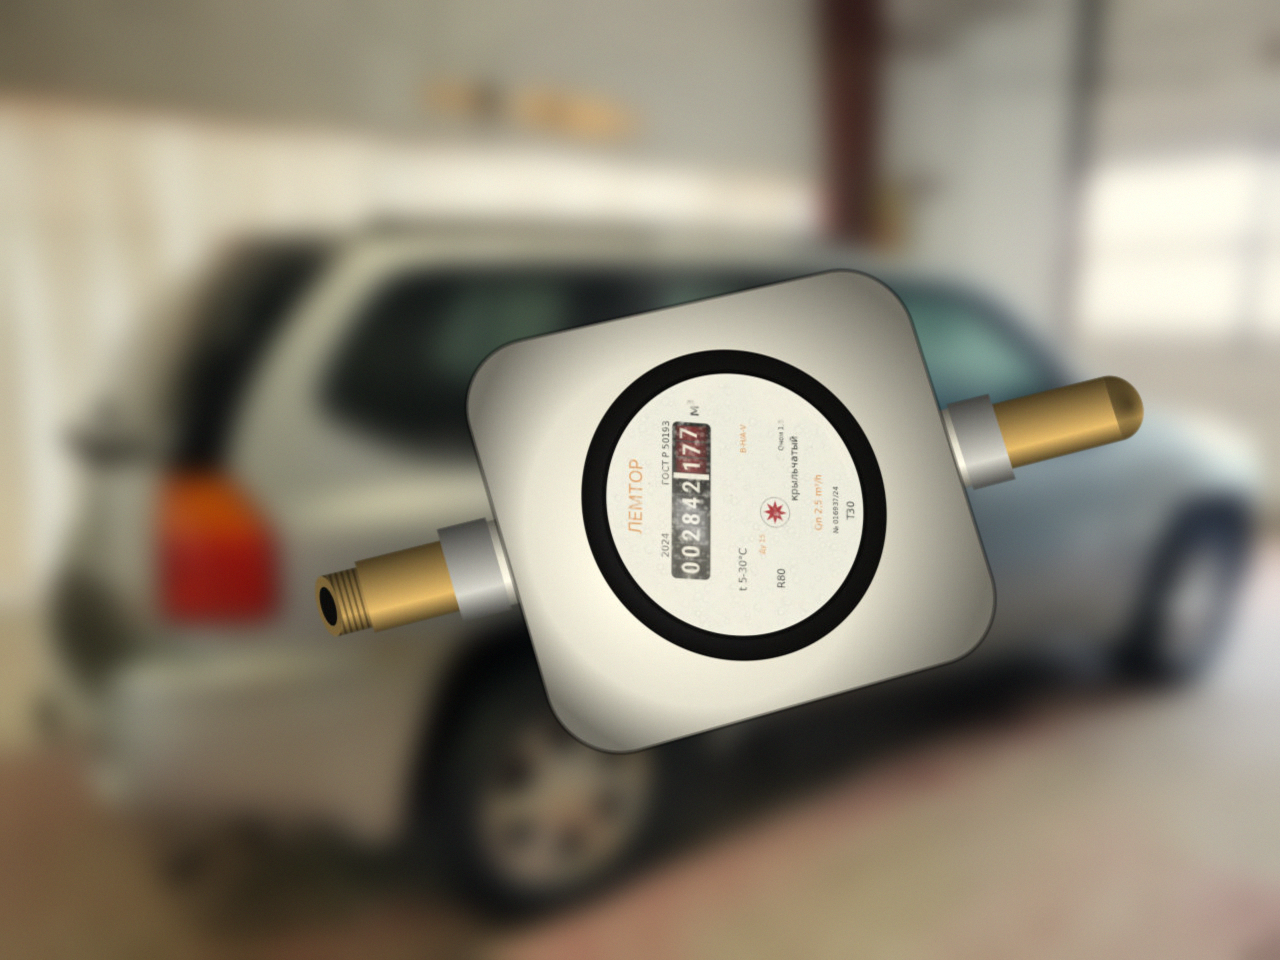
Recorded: 2842.177 (m³)
